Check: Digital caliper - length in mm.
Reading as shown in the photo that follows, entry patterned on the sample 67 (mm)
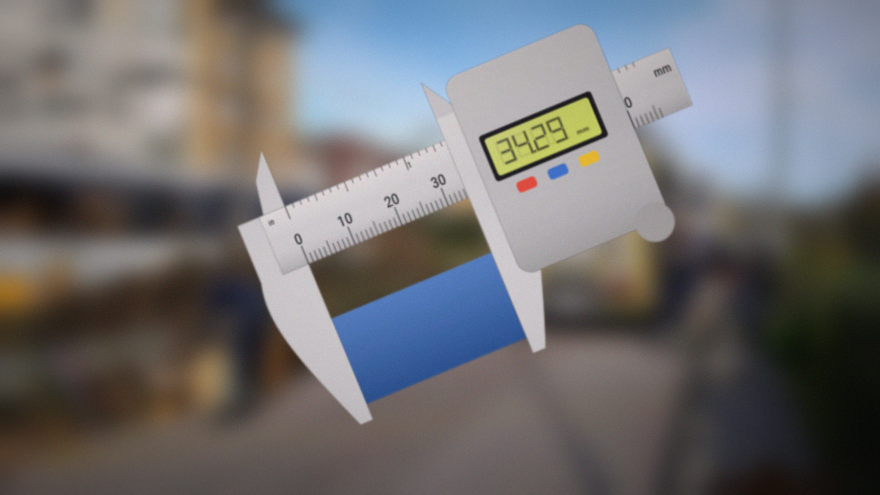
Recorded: 34.29 (mm)
